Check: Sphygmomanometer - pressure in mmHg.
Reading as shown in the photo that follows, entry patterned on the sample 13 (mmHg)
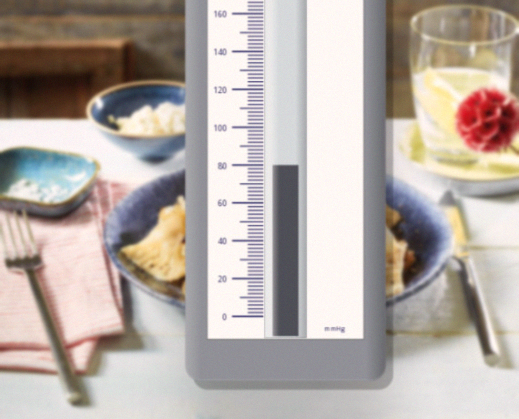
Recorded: 80 (mmHg)
